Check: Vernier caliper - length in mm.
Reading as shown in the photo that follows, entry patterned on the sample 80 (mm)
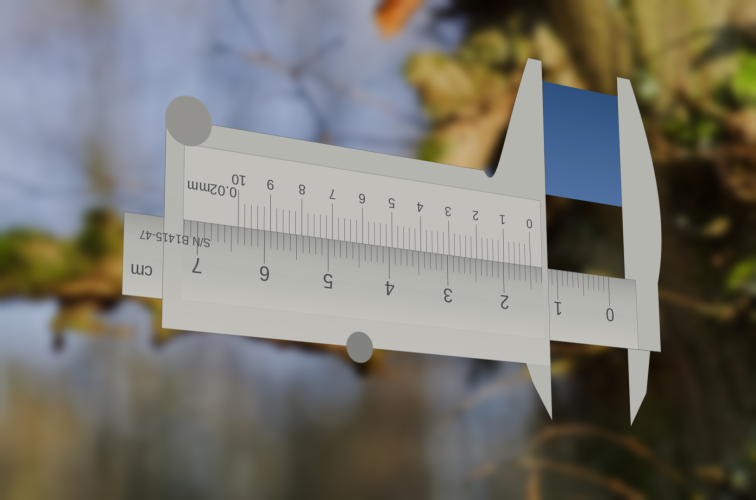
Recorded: 15.0 (mm)
